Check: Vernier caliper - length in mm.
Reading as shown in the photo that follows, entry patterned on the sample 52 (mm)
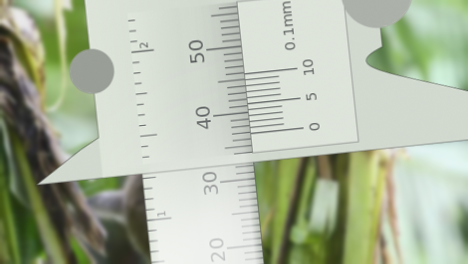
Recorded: 36.8 (mm)
